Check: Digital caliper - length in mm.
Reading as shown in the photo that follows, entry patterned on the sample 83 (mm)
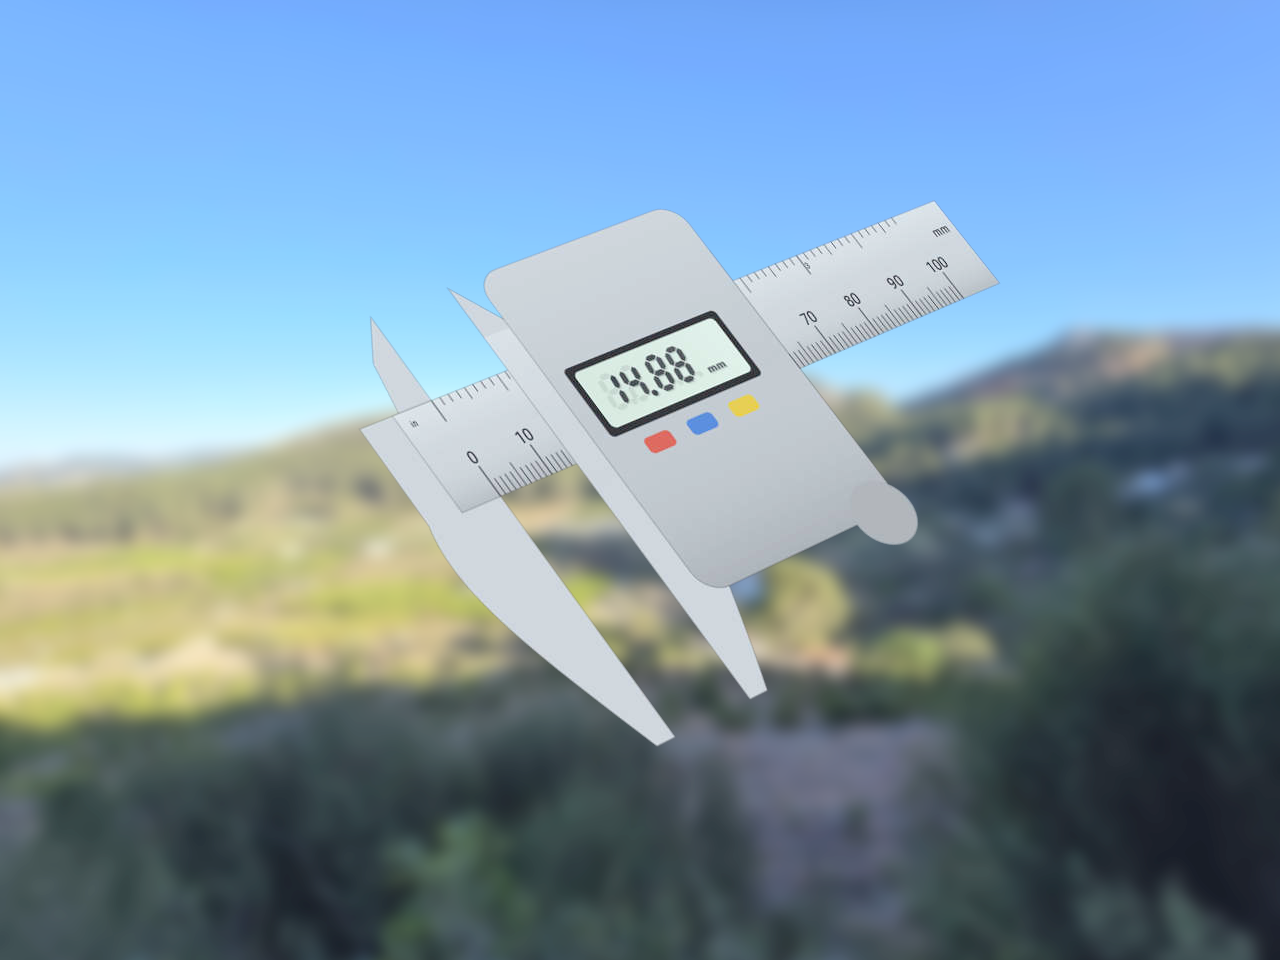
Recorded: 14.88 (mm)
